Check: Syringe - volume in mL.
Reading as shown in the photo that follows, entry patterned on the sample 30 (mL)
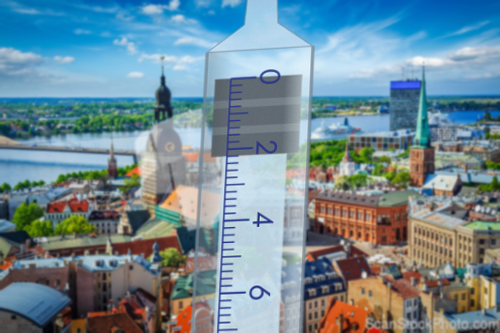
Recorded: 0 (mL)
